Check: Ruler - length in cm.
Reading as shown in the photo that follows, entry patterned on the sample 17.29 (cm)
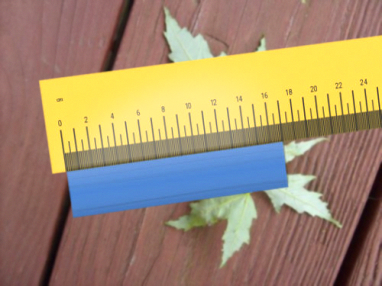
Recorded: 17 (cm)
